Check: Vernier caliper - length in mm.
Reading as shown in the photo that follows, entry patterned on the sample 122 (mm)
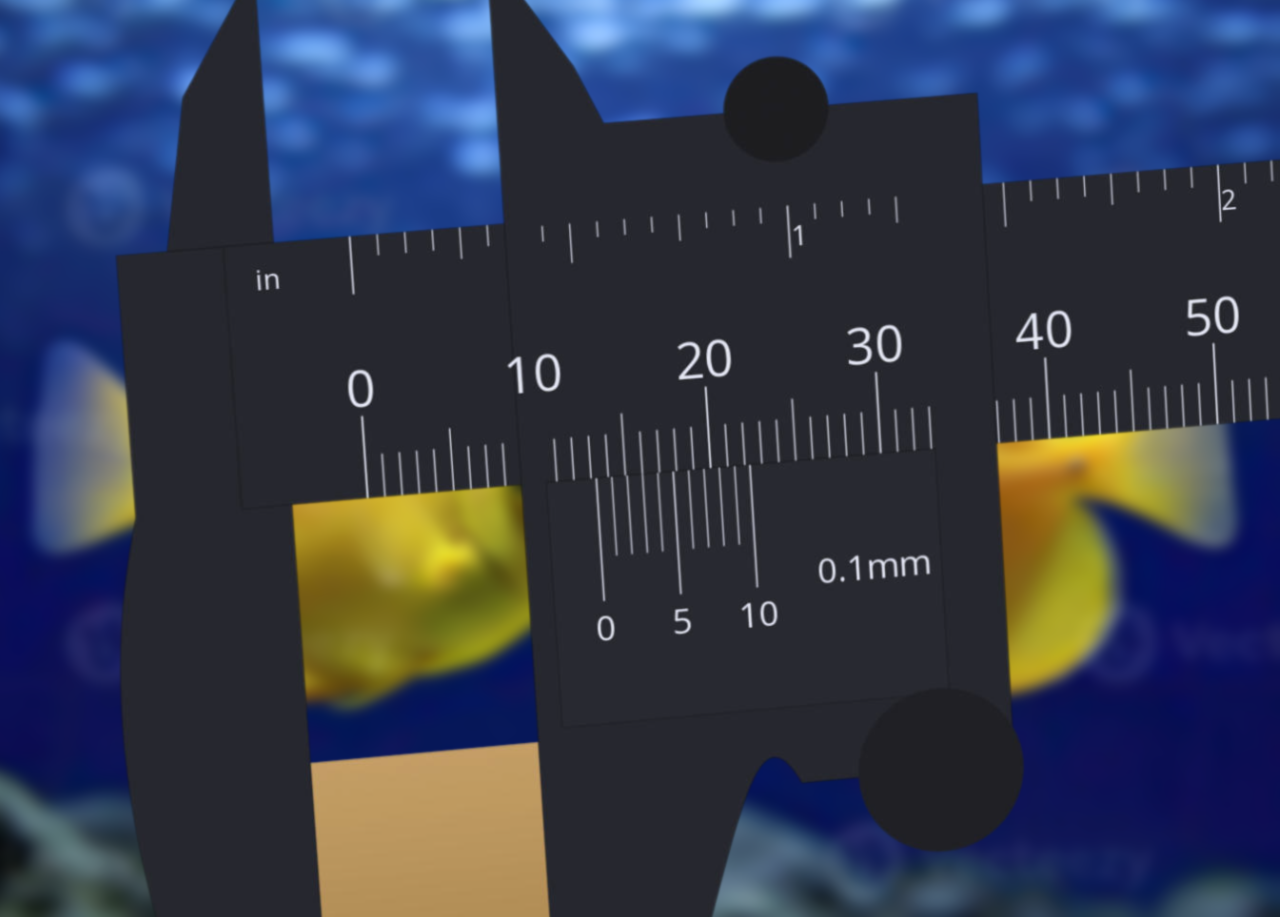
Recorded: 13.3 (mm)
